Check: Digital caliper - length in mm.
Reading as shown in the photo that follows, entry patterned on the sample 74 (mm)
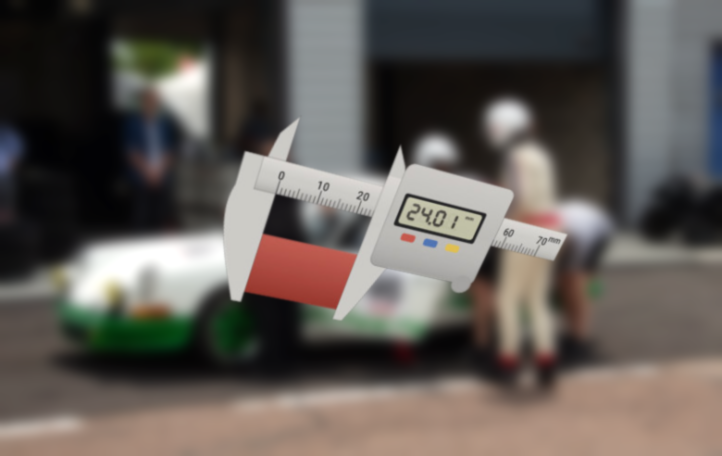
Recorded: 24.01 (mm)
